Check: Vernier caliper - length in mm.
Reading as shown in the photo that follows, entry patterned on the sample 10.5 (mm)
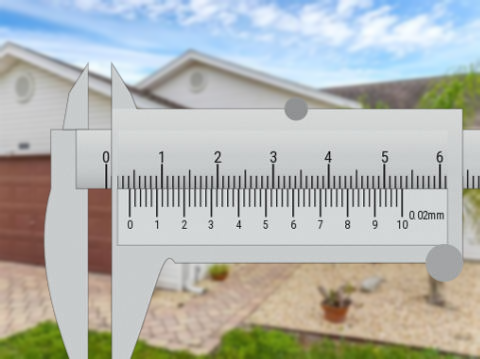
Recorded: 4.2 (mm)
